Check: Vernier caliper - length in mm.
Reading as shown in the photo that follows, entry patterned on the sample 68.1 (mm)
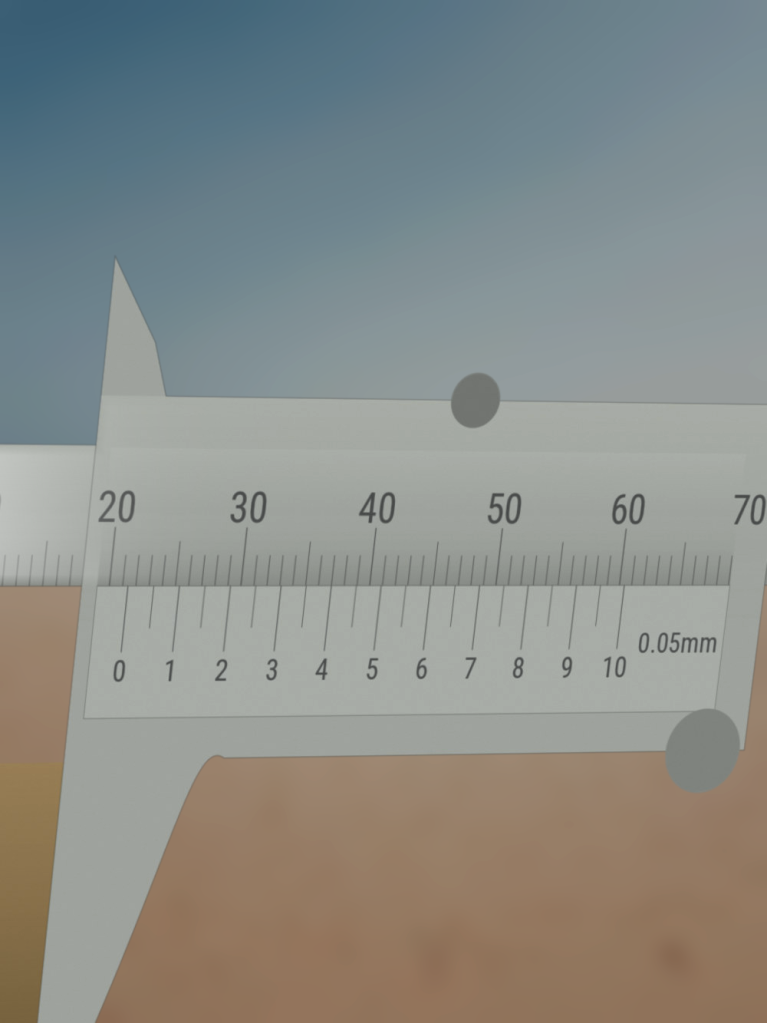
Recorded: 21.4 (mm)
